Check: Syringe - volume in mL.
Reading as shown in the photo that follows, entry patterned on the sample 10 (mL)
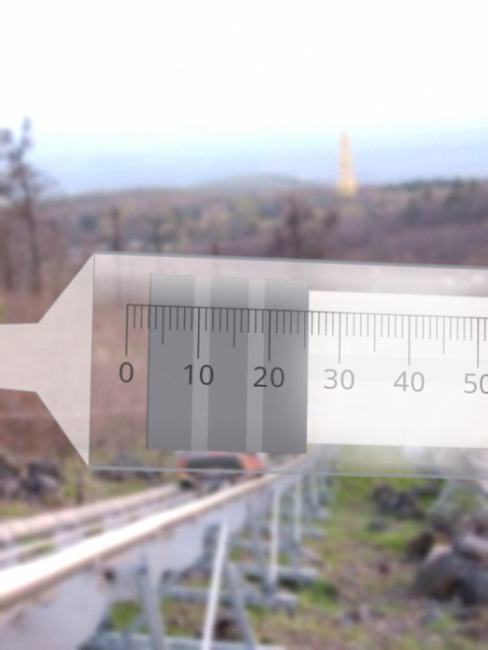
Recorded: 3 (mL)
